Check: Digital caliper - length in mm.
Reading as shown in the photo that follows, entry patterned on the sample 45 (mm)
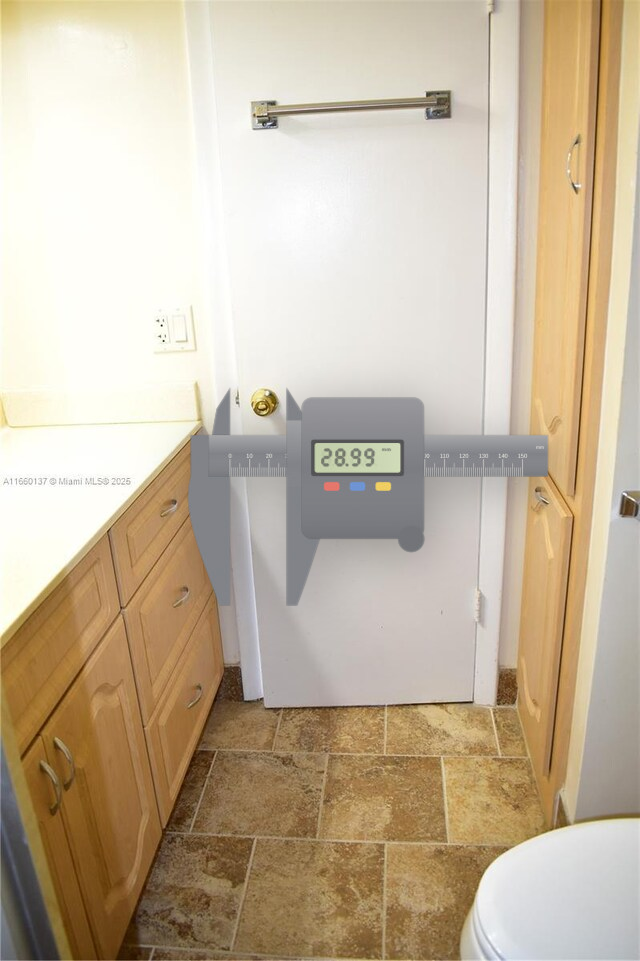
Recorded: 28.99 (mm)
